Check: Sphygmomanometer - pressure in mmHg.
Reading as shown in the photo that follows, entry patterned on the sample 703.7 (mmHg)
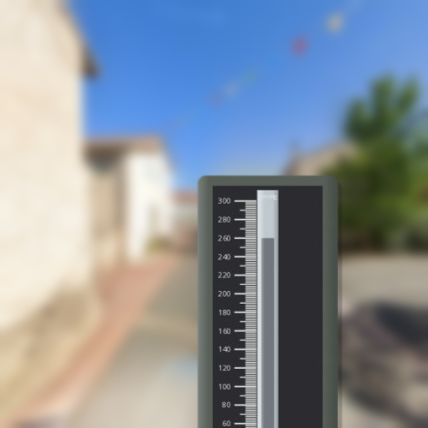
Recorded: 260 (mmHg)
